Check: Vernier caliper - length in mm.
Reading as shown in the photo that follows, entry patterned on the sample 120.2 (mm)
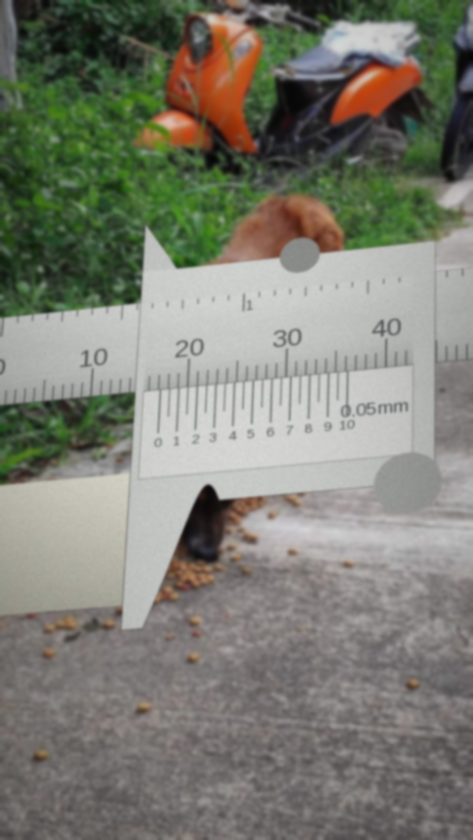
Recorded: 17.2 (mm)
